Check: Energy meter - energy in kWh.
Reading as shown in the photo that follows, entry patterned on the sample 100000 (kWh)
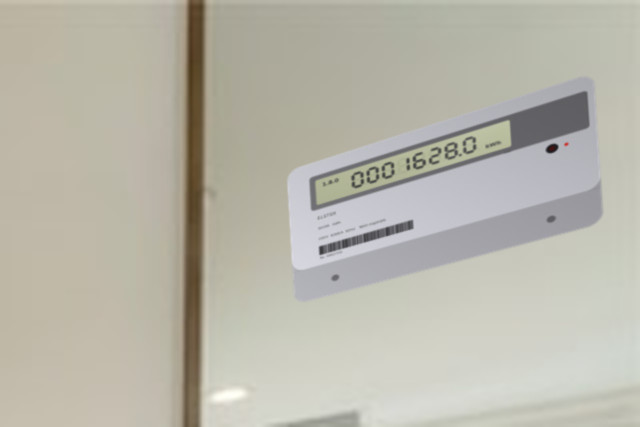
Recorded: 1628.0 (kWh)
